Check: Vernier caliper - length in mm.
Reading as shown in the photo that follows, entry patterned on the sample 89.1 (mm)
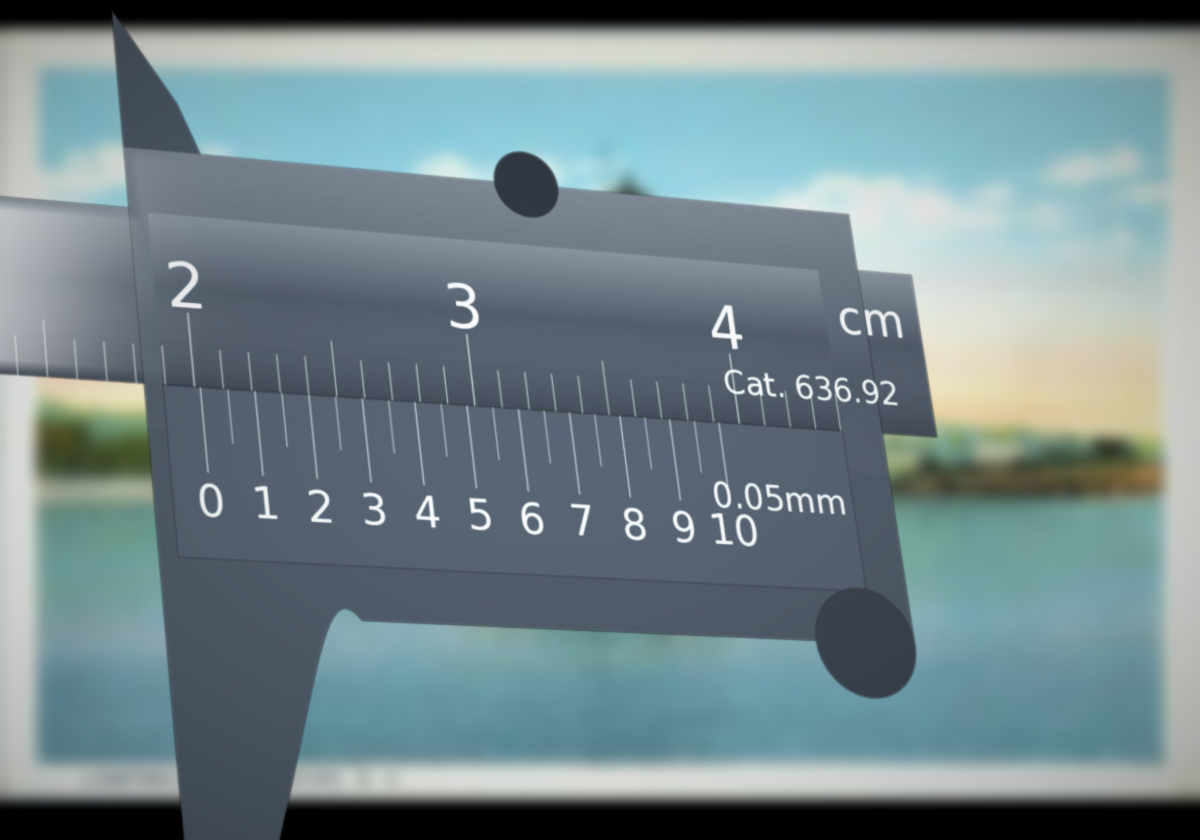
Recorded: 20.2 (mm)
